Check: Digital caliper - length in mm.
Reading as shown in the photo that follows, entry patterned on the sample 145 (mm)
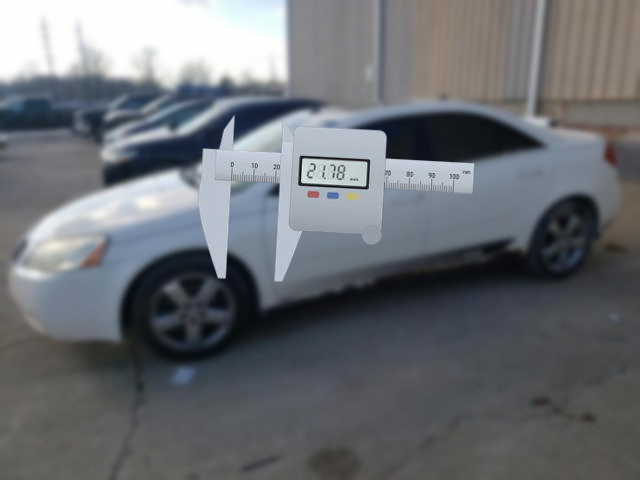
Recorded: 21.78 (mm)
